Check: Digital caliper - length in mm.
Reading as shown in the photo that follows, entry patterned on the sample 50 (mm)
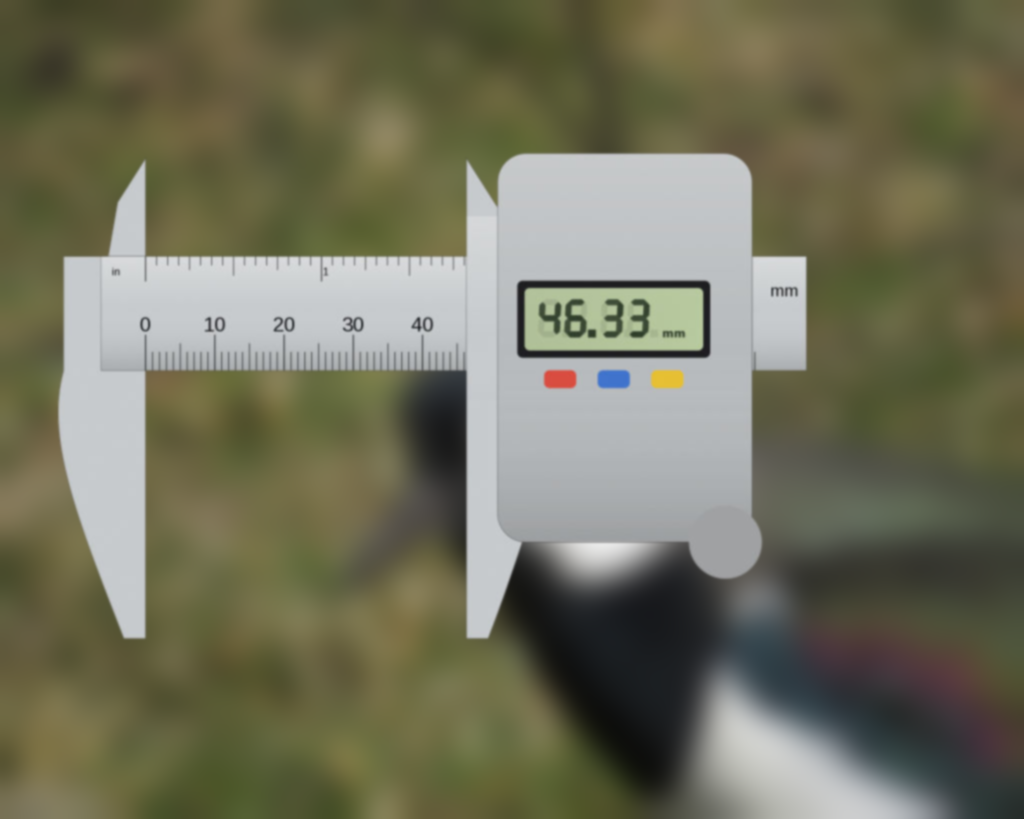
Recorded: 46.33 (mm)
